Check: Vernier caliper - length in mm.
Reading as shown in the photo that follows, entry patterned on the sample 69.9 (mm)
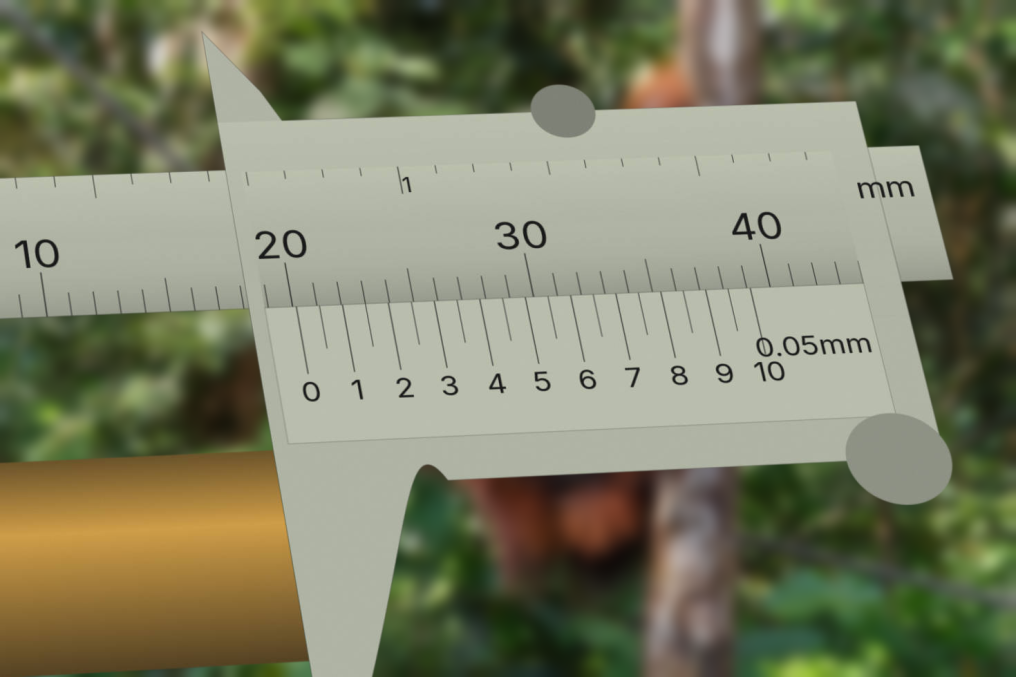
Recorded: 20.15 (mm)
